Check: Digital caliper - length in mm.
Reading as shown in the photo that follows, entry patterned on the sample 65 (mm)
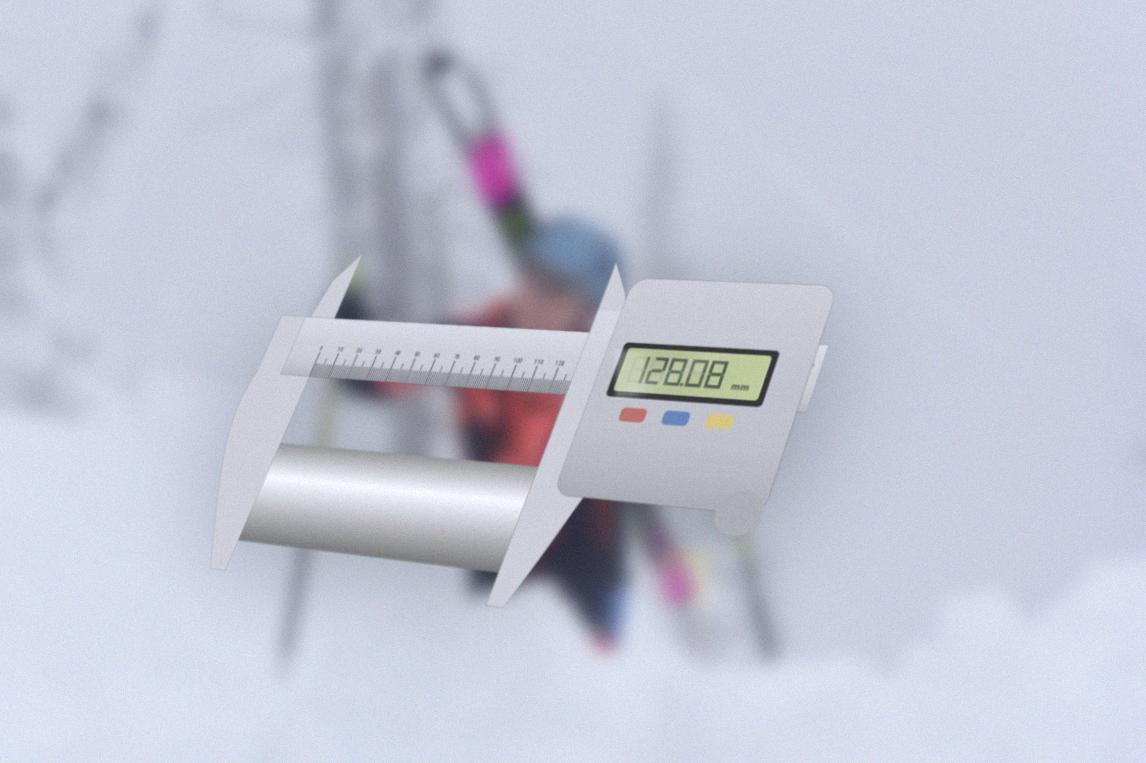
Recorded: 128.08 (mm)
